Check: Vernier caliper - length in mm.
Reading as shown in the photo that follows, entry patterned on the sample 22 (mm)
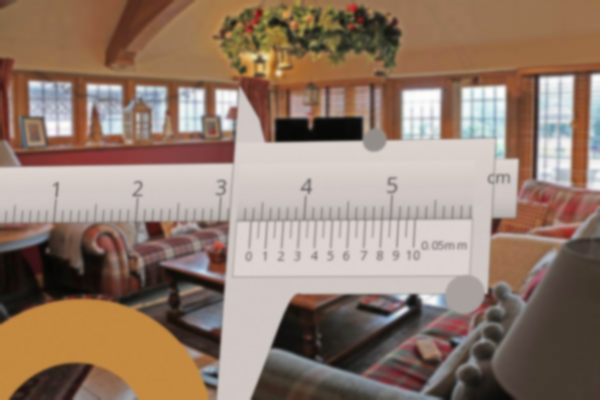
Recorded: 33.8 (mm)
